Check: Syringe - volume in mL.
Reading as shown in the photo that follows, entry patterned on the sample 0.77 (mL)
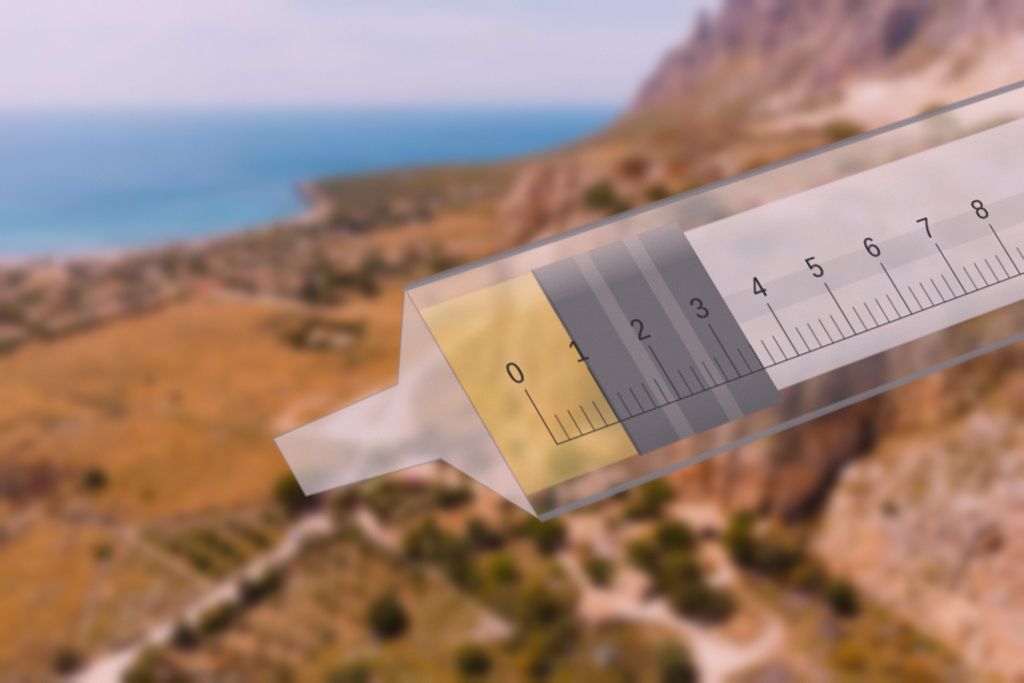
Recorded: 1 (mL)
